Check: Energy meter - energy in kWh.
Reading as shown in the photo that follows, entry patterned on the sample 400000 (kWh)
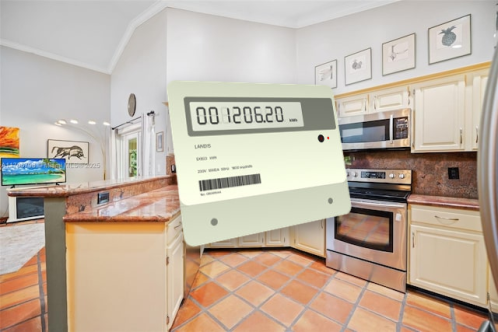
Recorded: 1206.20 (kWh)
